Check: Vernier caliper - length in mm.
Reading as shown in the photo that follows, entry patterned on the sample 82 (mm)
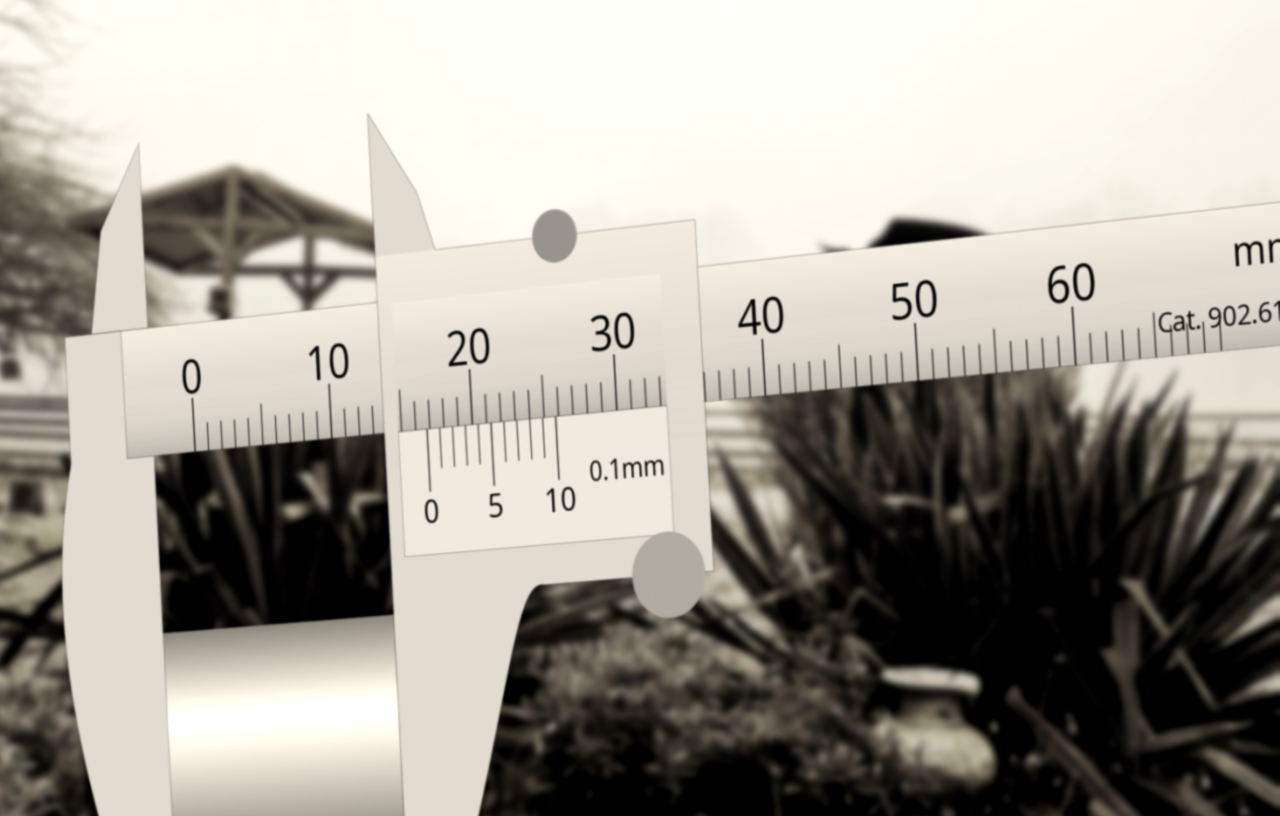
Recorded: 16.8 (mm)
